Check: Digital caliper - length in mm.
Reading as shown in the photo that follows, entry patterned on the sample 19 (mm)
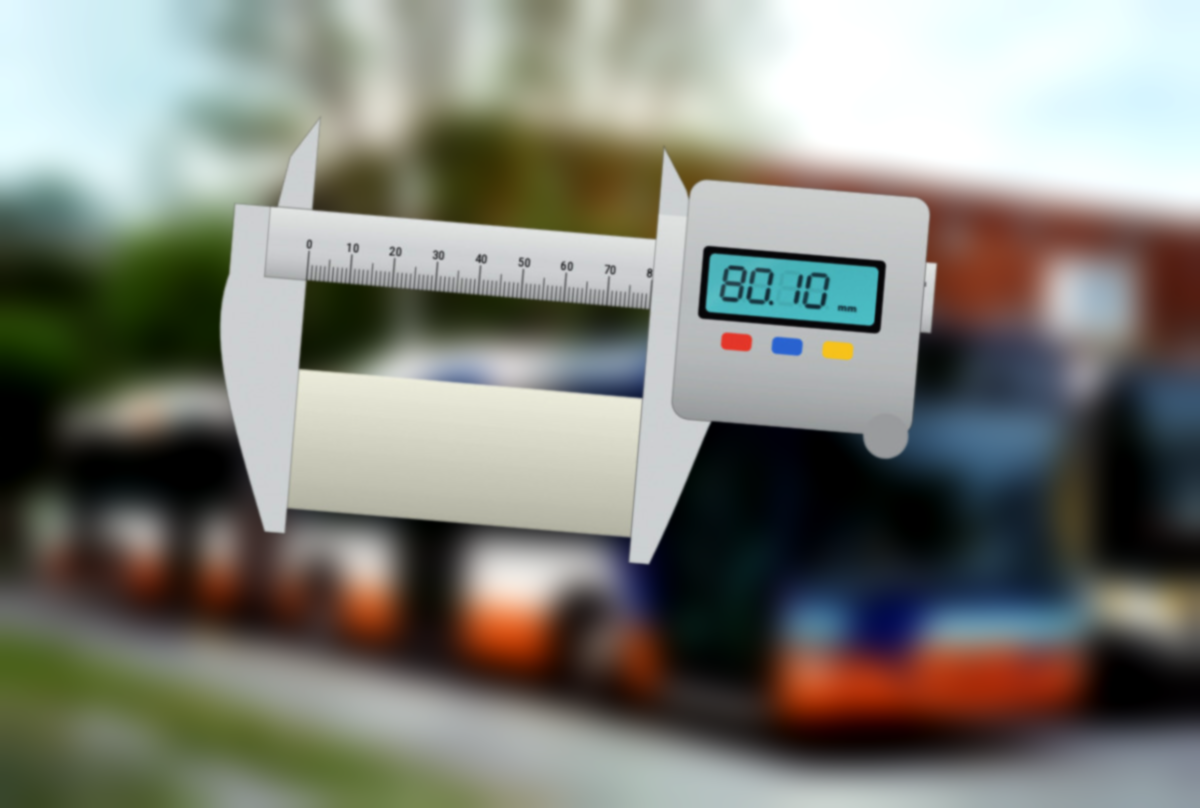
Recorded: 80.10 (mm)
